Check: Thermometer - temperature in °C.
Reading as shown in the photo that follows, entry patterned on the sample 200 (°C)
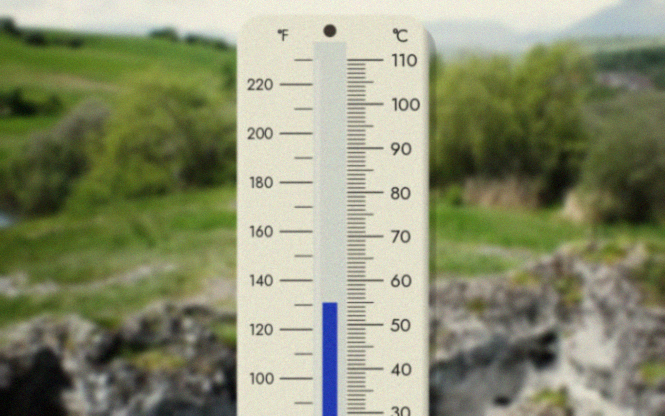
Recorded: 55 (°C)
